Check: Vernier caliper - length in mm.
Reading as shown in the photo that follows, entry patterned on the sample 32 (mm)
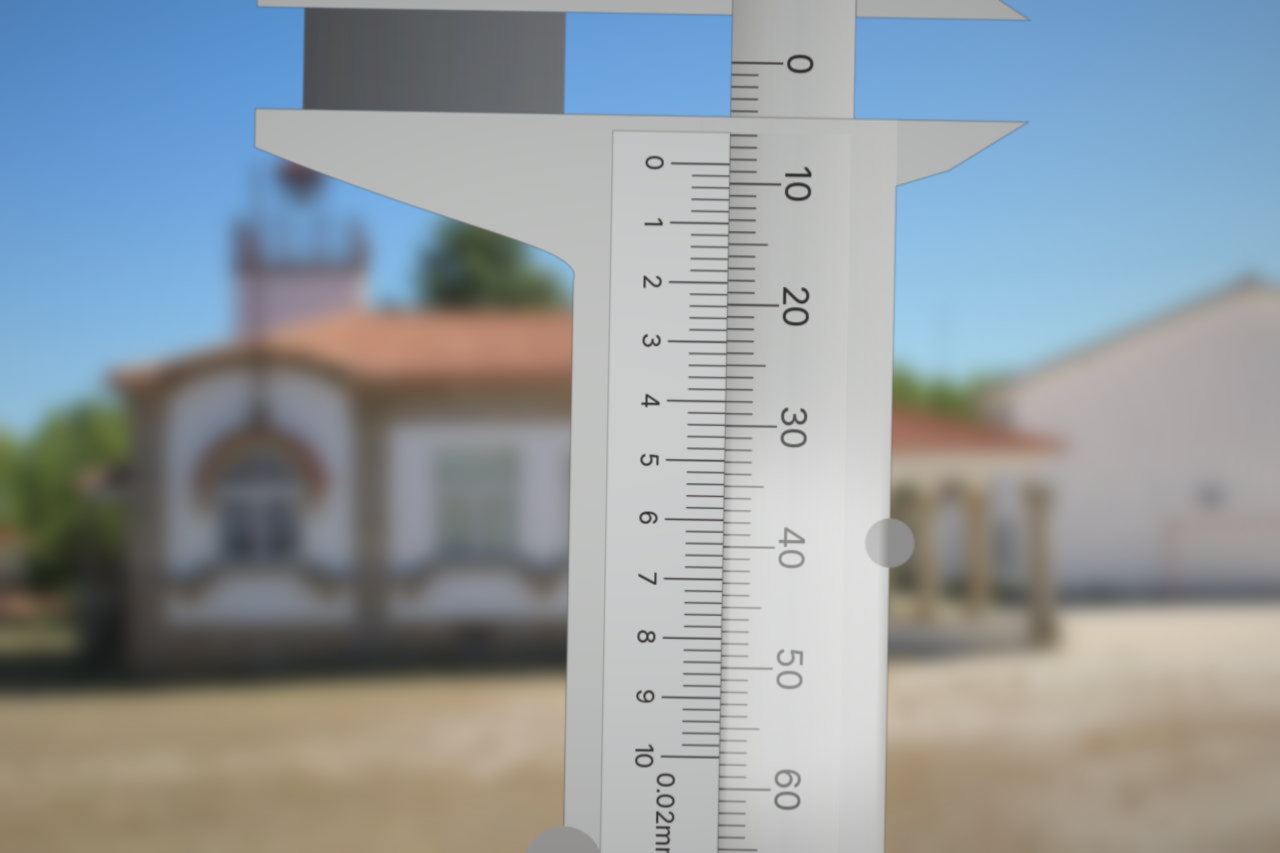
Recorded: 8.4 (mm)
